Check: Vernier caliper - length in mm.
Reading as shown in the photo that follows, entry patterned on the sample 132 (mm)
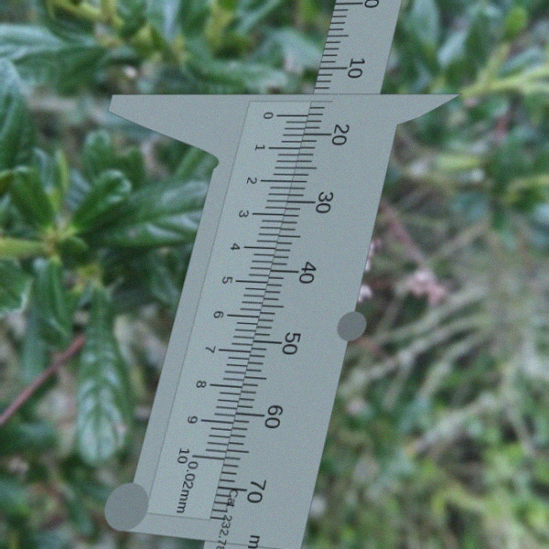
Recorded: 17.2 (mm)
